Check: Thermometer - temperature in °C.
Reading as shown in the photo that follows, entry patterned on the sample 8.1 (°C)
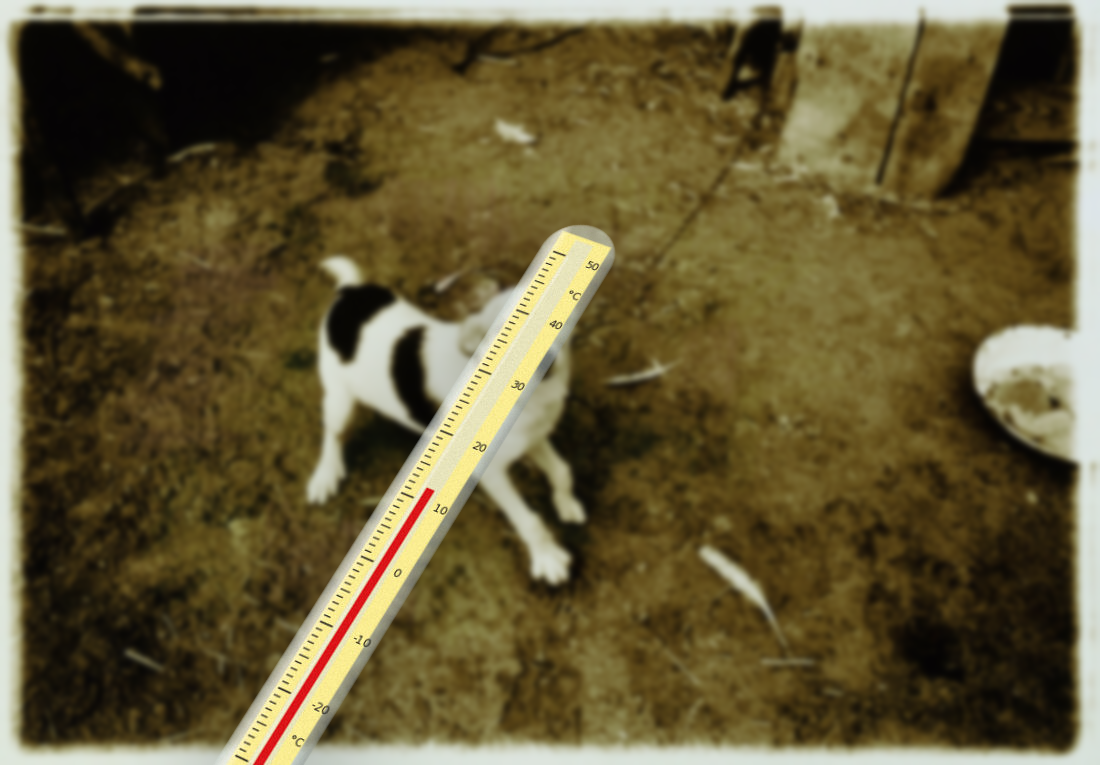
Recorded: 12 (°C)
